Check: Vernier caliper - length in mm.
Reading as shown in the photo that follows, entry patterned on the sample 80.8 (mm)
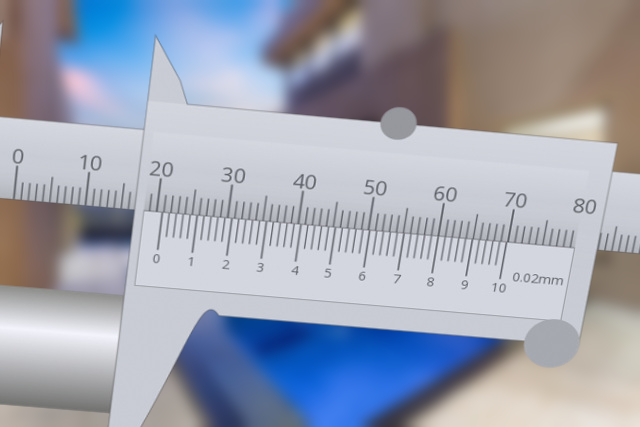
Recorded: 20.8 (mm)
